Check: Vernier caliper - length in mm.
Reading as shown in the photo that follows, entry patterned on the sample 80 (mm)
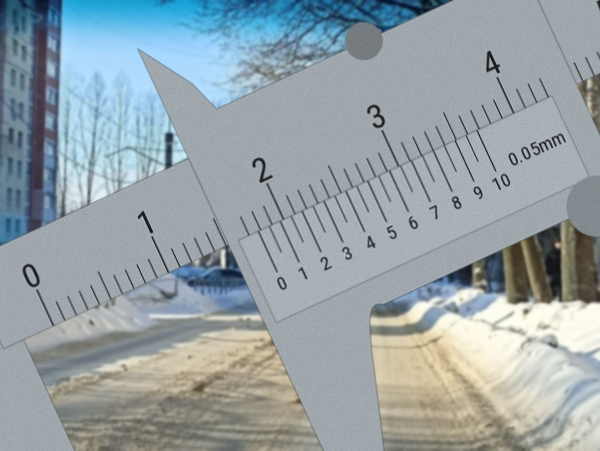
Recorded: 17.8 (mm)
